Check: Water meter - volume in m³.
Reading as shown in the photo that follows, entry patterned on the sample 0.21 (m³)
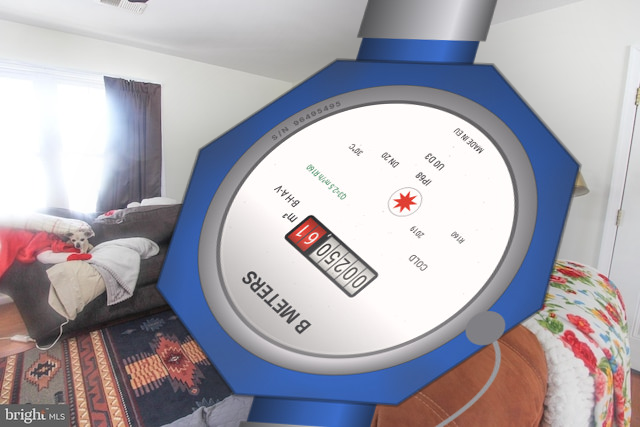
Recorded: 250.61 (m³)
